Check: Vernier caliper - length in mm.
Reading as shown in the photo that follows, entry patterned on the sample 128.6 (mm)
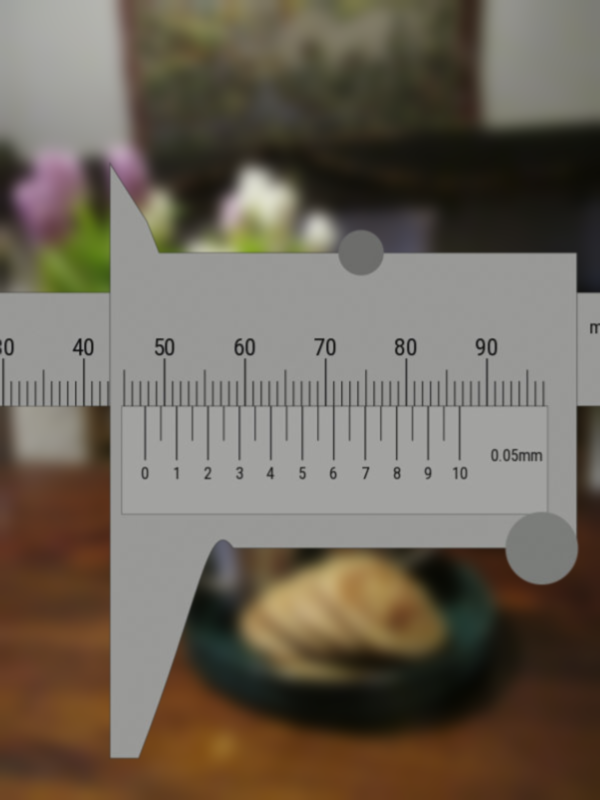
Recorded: 47.6 (mm)
